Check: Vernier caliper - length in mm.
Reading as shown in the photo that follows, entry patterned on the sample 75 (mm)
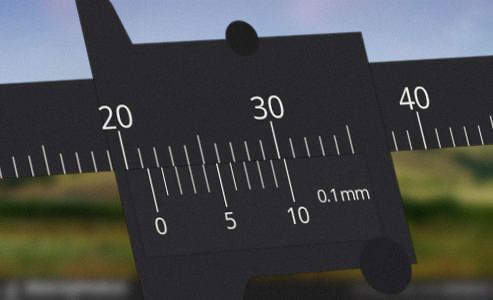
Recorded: 21.3 (mm)
